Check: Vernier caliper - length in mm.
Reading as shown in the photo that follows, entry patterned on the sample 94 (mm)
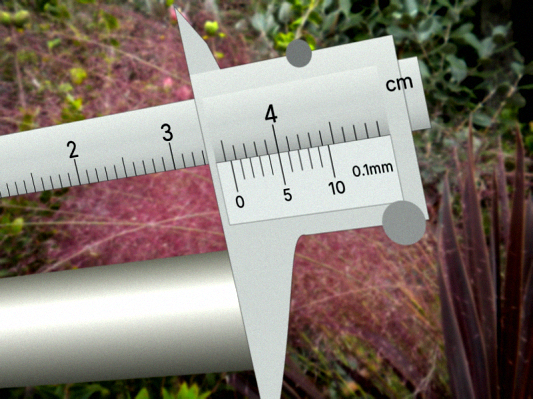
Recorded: 35.5 (mm)
